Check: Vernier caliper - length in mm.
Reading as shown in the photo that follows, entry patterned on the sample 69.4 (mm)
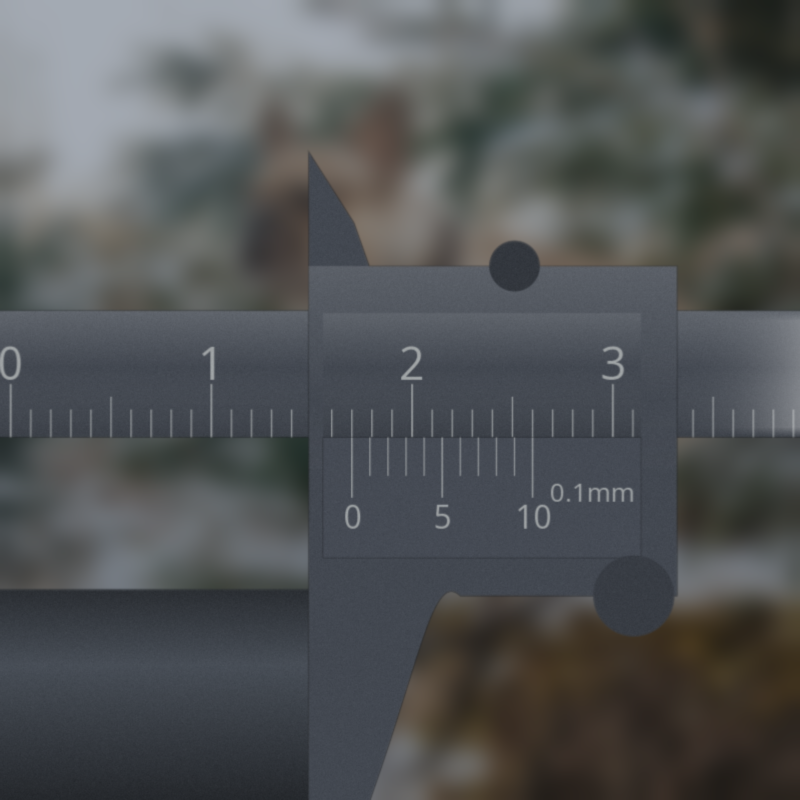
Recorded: 17.0 (mm)
